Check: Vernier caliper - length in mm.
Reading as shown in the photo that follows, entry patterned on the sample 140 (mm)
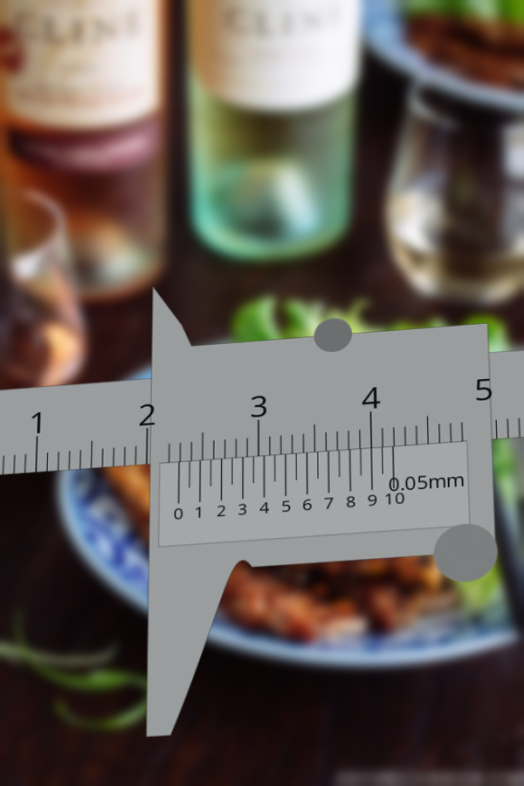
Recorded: 22.9 (mm)
